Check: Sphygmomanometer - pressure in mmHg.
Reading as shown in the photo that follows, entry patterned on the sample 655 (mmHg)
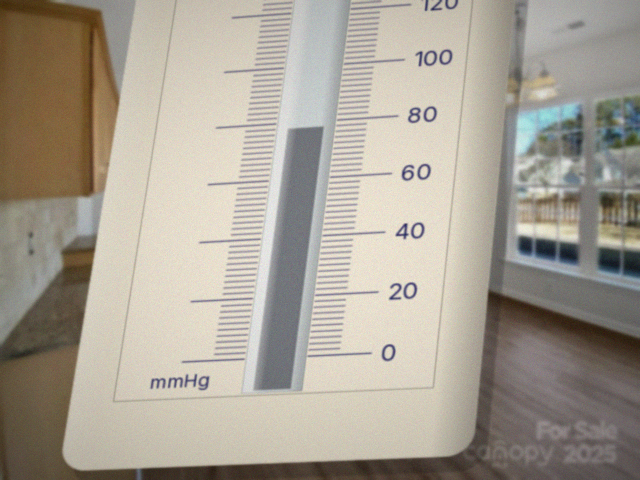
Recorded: 78 (mmHg)
